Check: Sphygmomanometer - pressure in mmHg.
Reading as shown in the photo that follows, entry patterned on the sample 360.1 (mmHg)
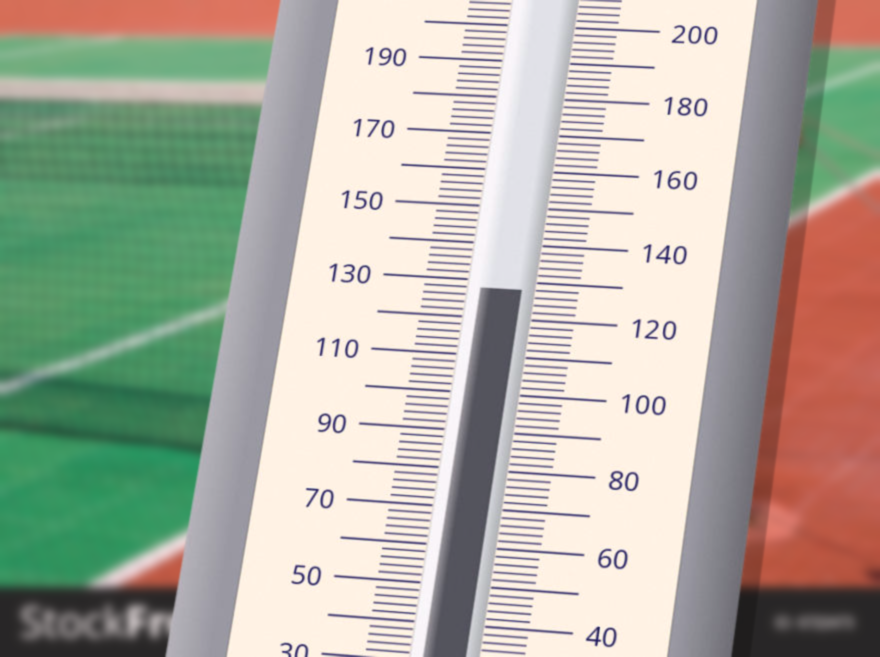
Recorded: 128 (mmHg)
